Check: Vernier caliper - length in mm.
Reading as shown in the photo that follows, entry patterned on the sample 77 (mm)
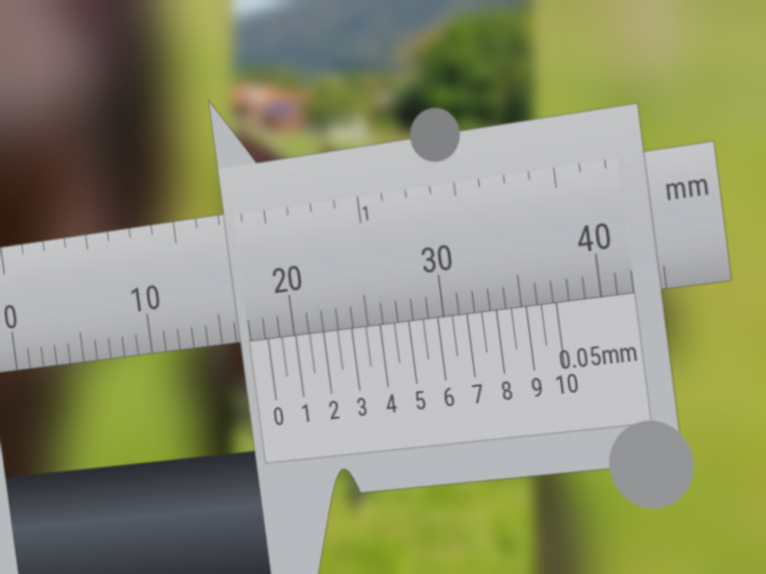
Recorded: 18.2 (mm)
